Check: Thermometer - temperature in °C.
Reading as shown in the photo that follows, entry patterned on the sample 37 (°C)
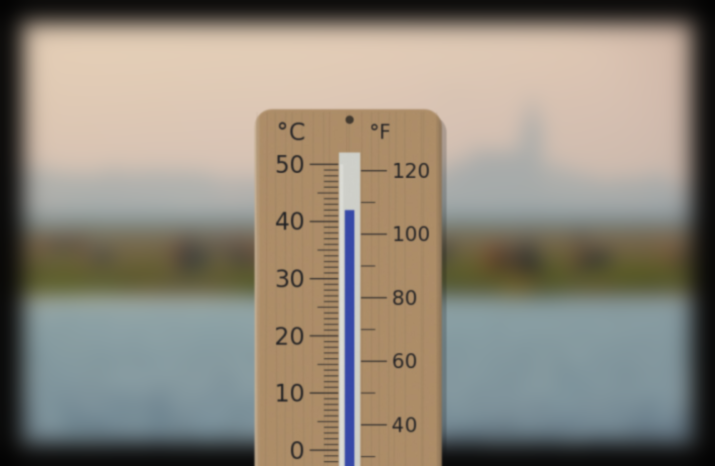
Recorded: 42 (°C)
